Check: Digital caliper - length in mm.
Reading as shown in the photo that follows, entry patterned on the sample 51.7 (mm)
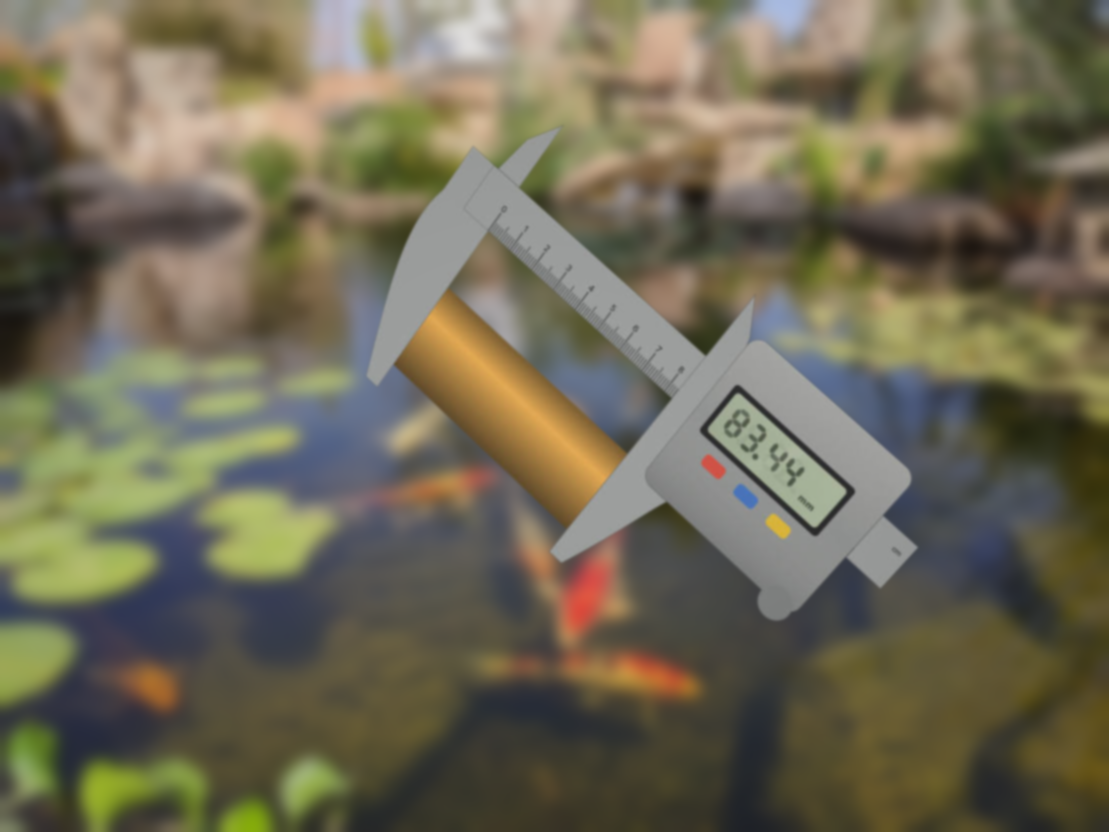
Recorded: 83.44 (mm)
